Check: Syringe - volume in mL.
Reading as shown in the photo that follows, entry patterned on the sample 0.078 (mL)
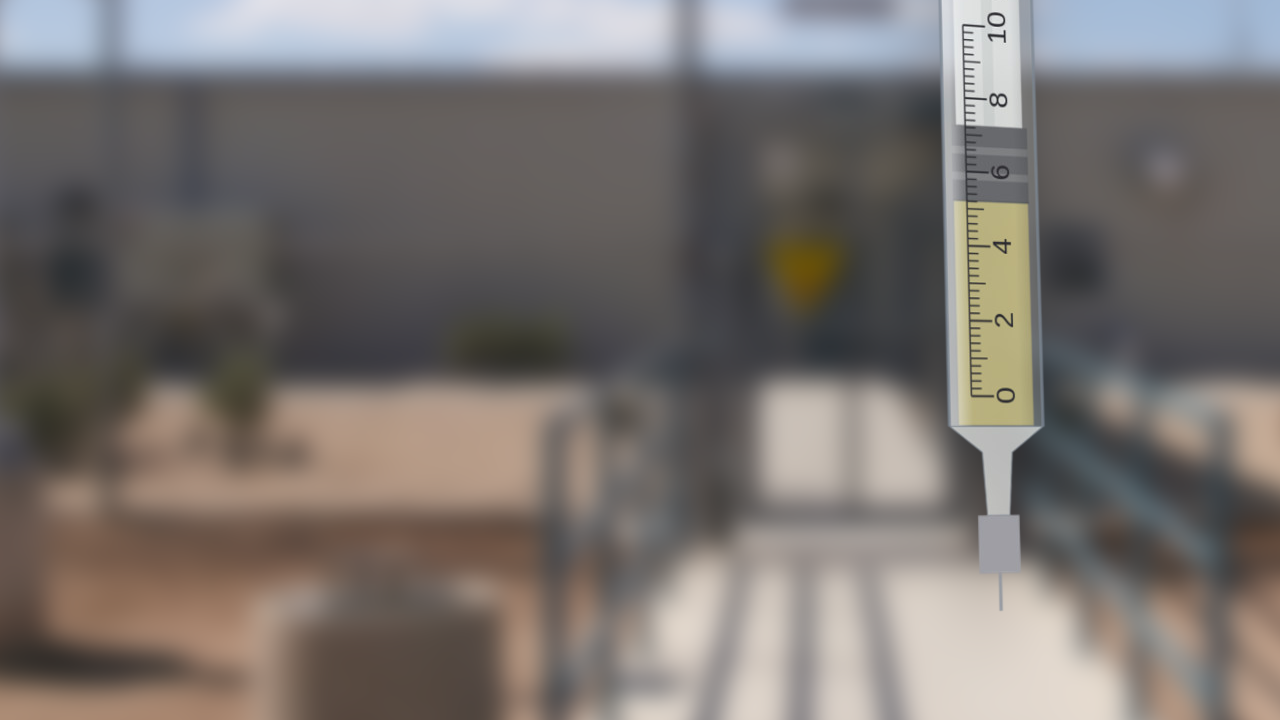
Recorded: 5.2 (mL)
